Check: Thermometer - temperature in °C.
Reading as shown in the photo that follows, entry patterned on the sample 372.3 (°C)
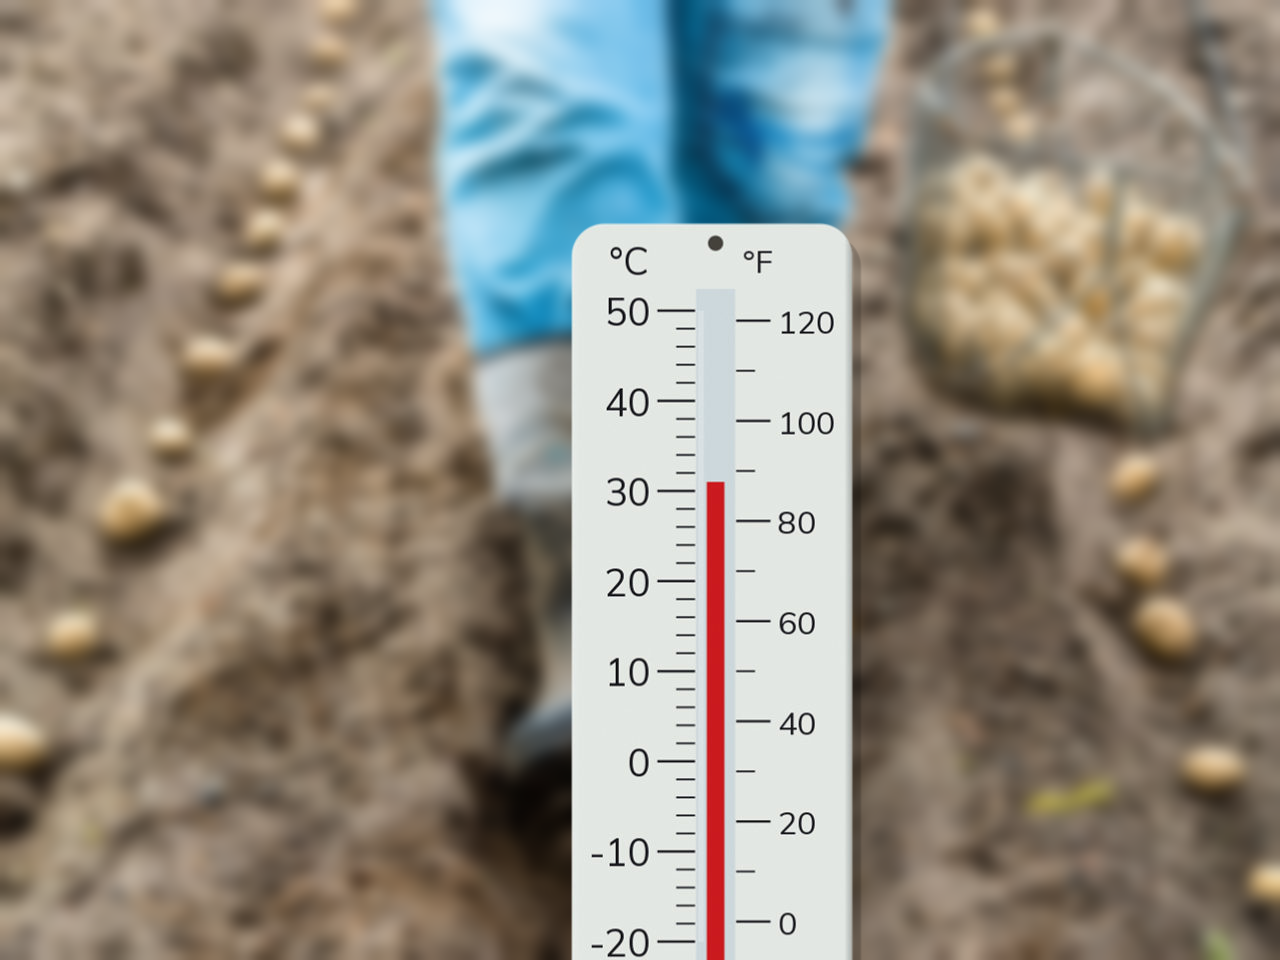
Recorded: 31 (°C)
